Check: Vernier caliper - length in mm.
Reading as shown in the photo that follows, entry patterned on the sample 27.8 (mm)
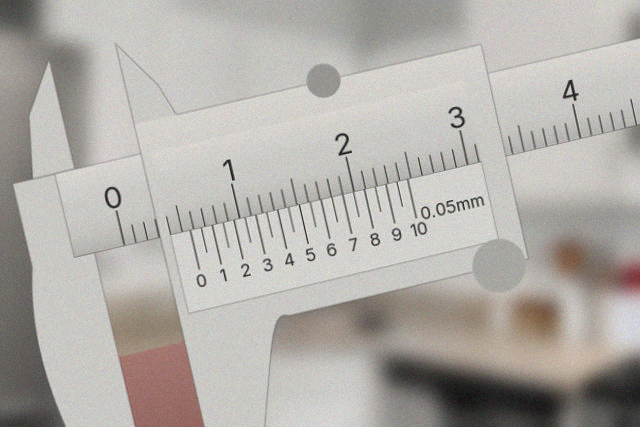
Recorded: 5.7 (mm)
